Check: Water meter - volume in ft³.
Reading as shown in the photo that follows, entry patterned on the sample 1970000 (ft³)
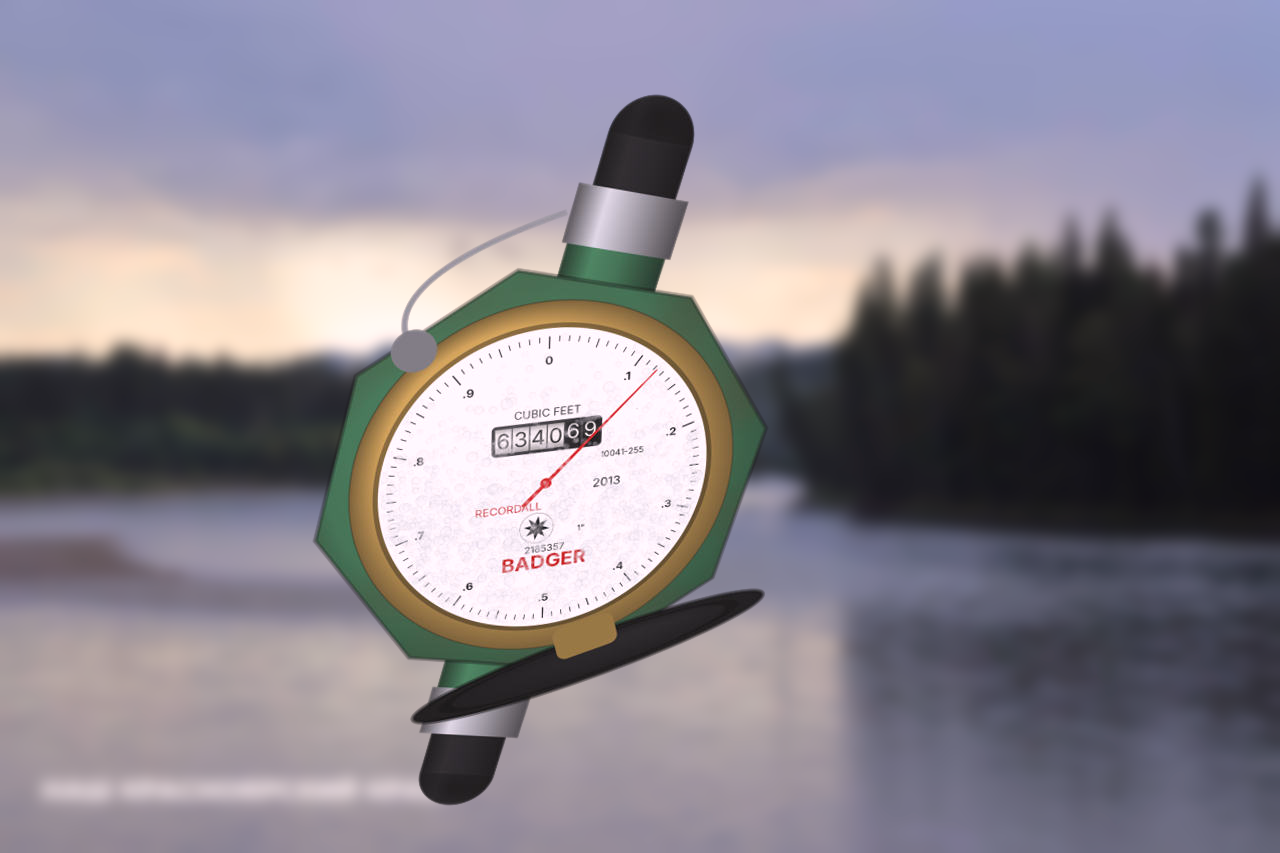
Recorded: 634069.12 (ft³)
